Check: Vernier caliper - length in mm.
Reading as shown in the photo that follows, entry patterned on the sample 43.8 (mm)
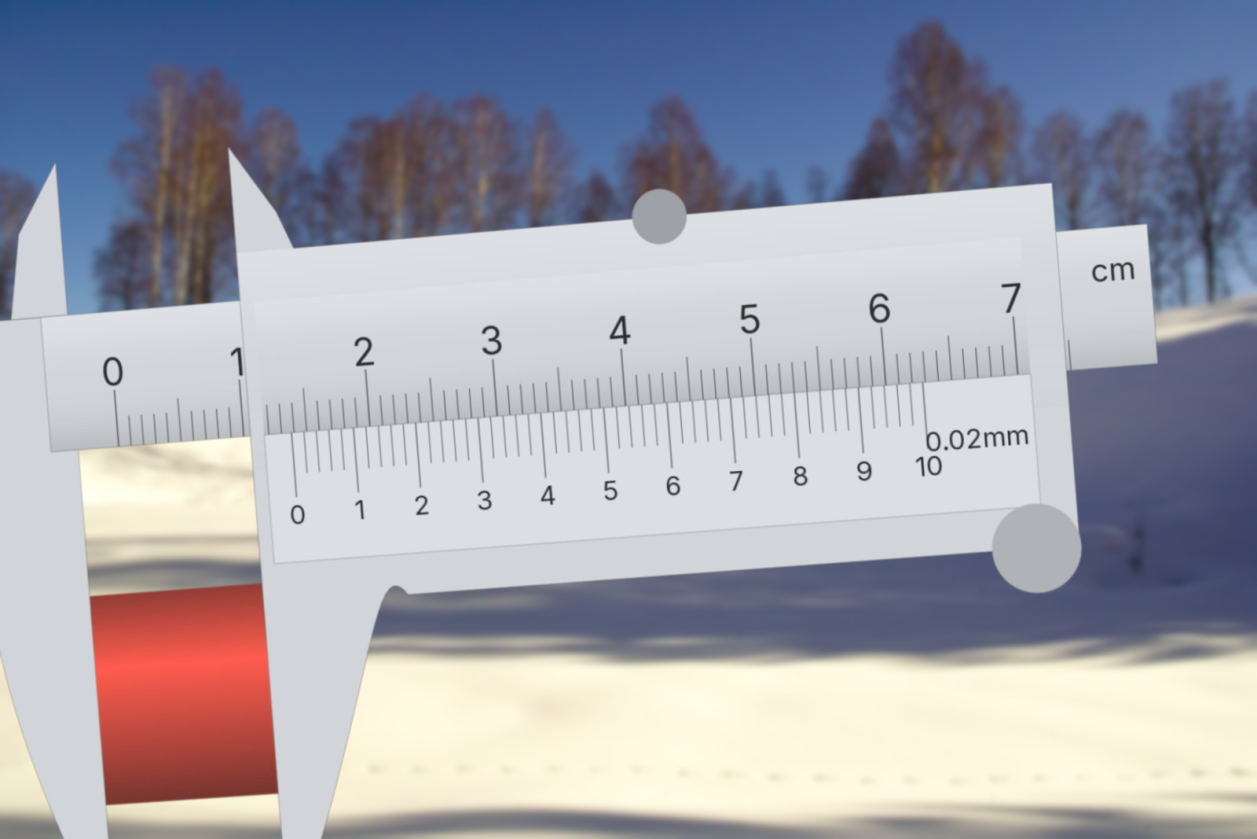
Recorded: 13.8 (mm)
